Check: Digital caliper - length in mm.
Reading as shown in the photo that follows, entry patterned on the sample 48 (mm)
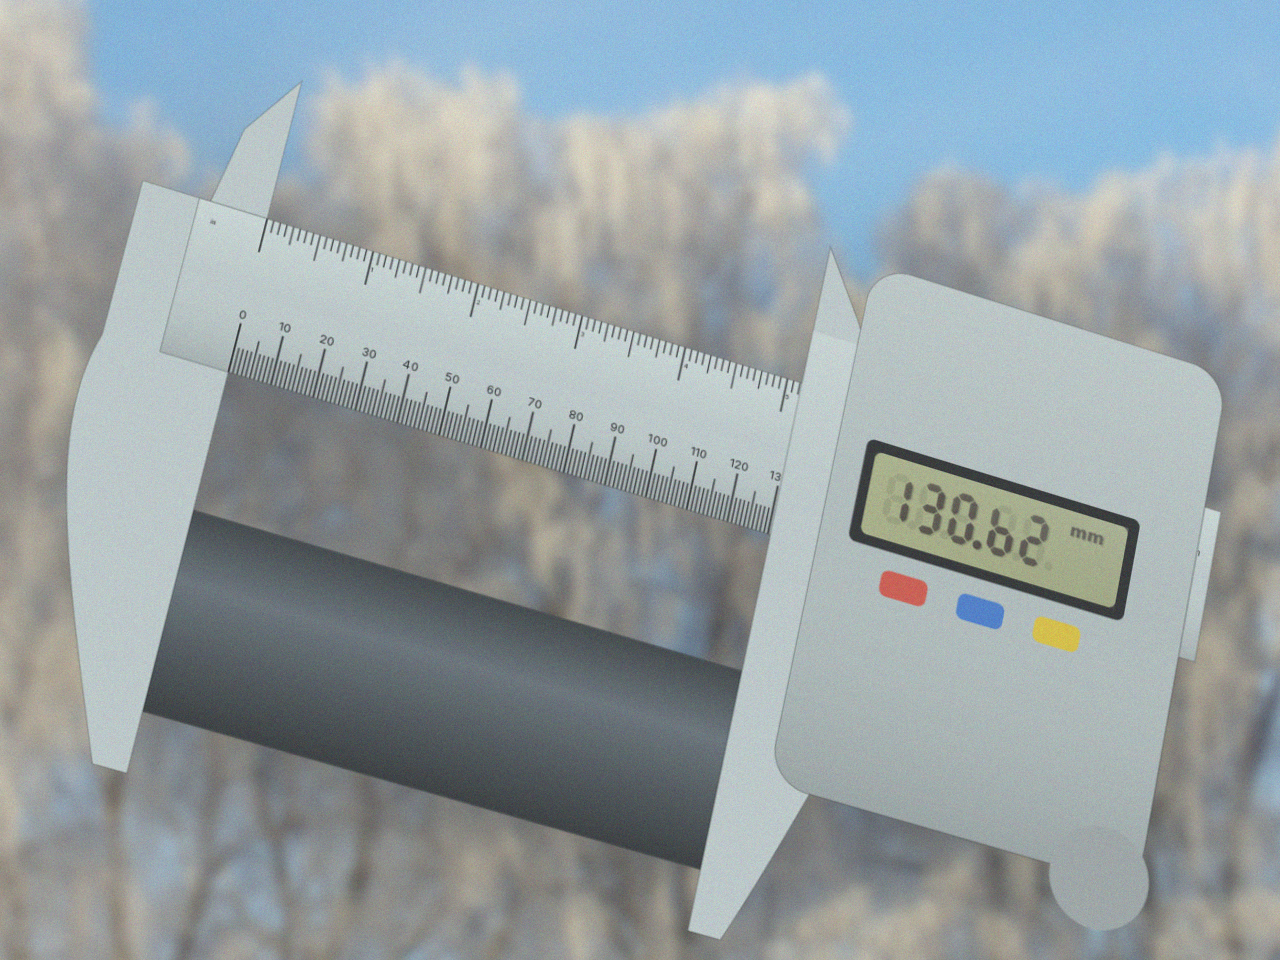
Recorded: 130.62 (mm)
